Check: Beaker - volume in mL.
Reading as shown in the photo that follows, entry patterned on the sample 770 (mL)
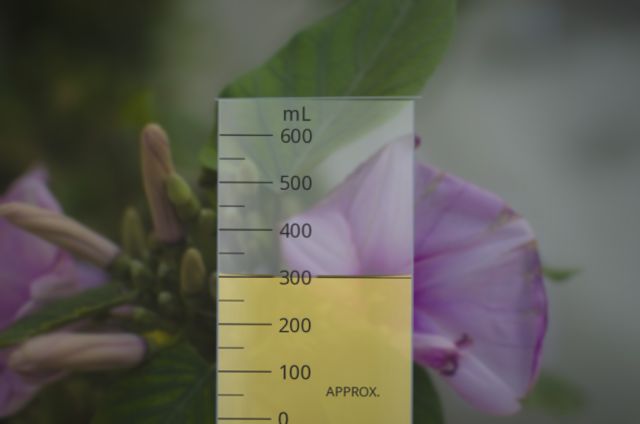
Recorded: 300 (mL)
